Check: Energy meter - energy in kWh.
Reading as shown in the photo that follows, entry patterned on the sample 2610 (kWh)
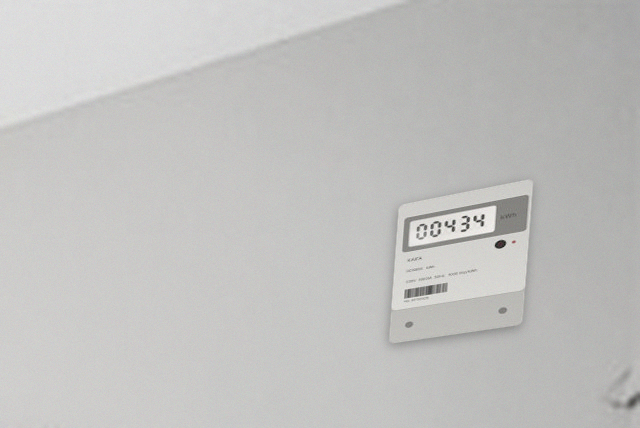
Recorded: 434 (kWh)
